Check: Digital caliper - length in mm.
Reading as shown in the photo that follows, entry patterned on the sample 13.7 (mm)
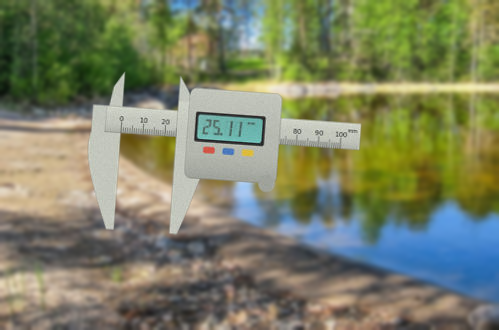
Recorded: 25.11 (mm)
